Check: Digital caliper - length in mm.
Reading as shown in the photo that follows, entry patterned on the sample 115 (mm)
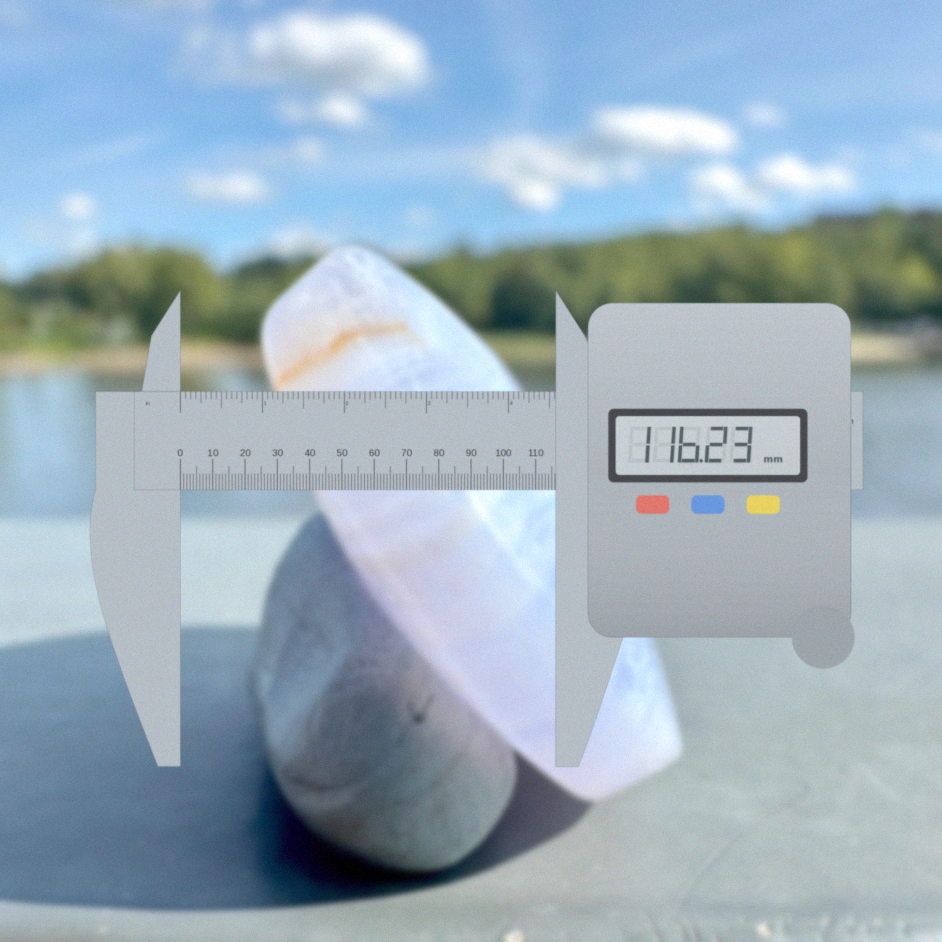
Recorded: 116.23 (mm)
